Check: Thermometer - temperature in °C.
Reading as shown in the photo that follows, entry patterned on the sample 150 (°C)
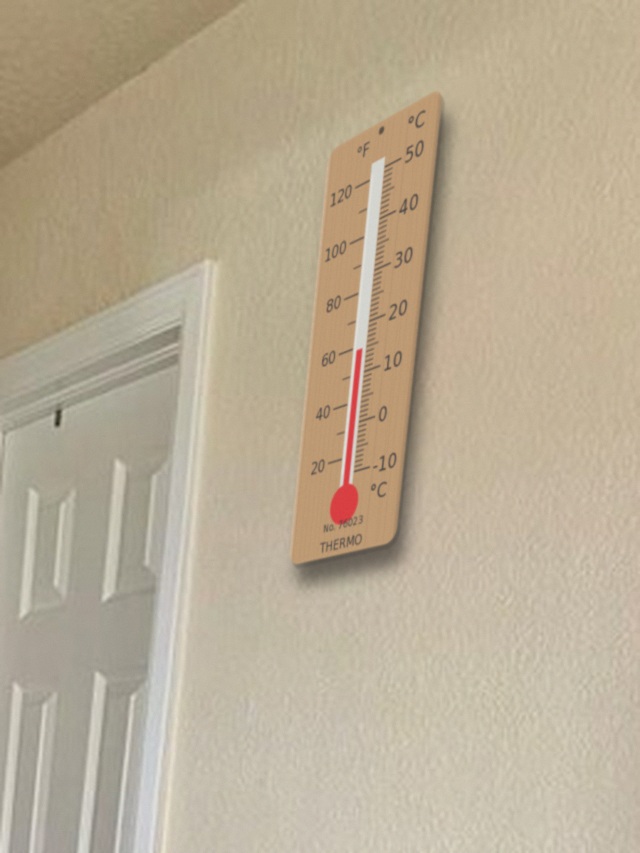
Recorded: 15 (°C)
